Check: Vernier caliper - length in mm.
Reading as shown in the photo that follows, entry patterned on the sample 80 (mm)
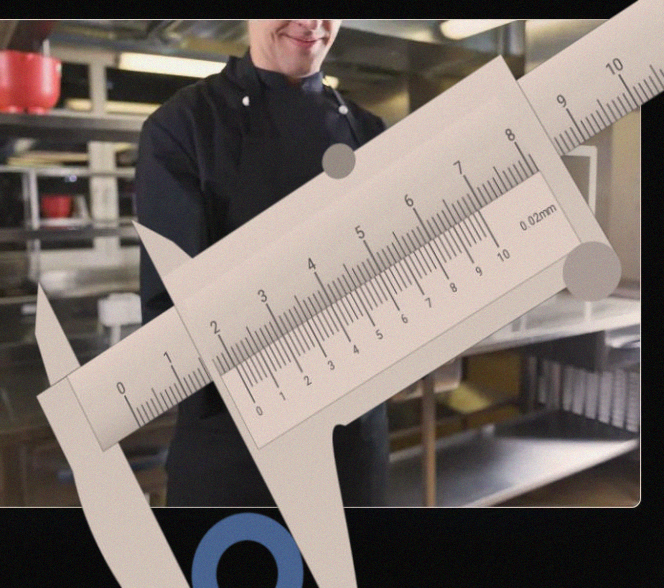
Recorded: 20.2 (mm)
